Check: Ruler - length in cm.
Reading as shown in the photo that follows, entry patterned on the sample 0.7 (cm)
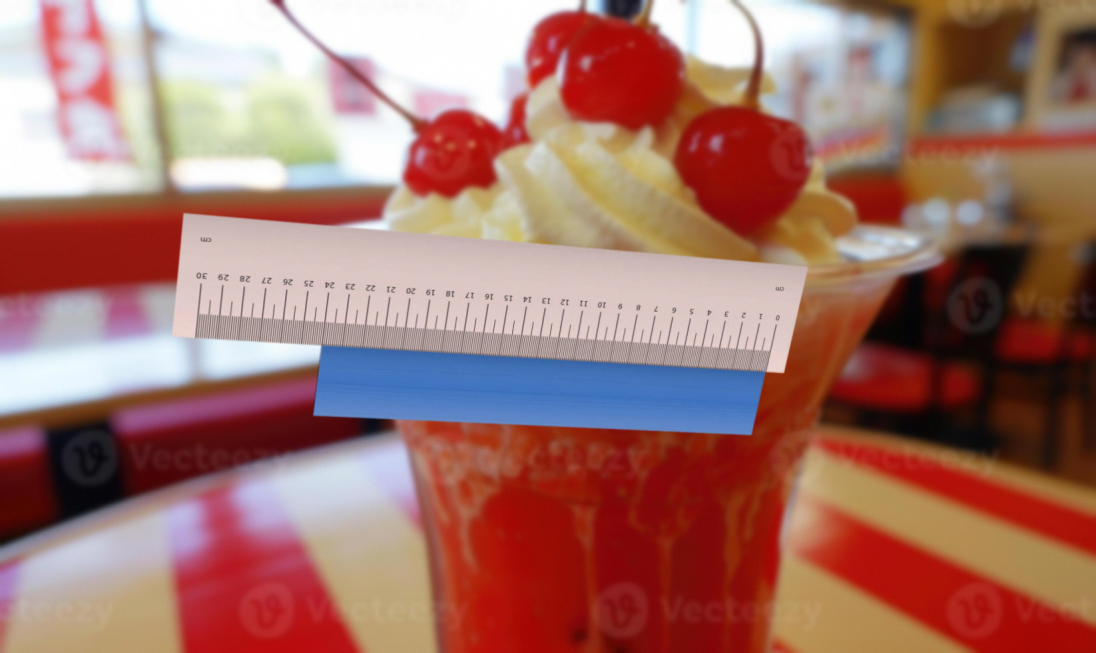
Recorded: 24 (cm)
